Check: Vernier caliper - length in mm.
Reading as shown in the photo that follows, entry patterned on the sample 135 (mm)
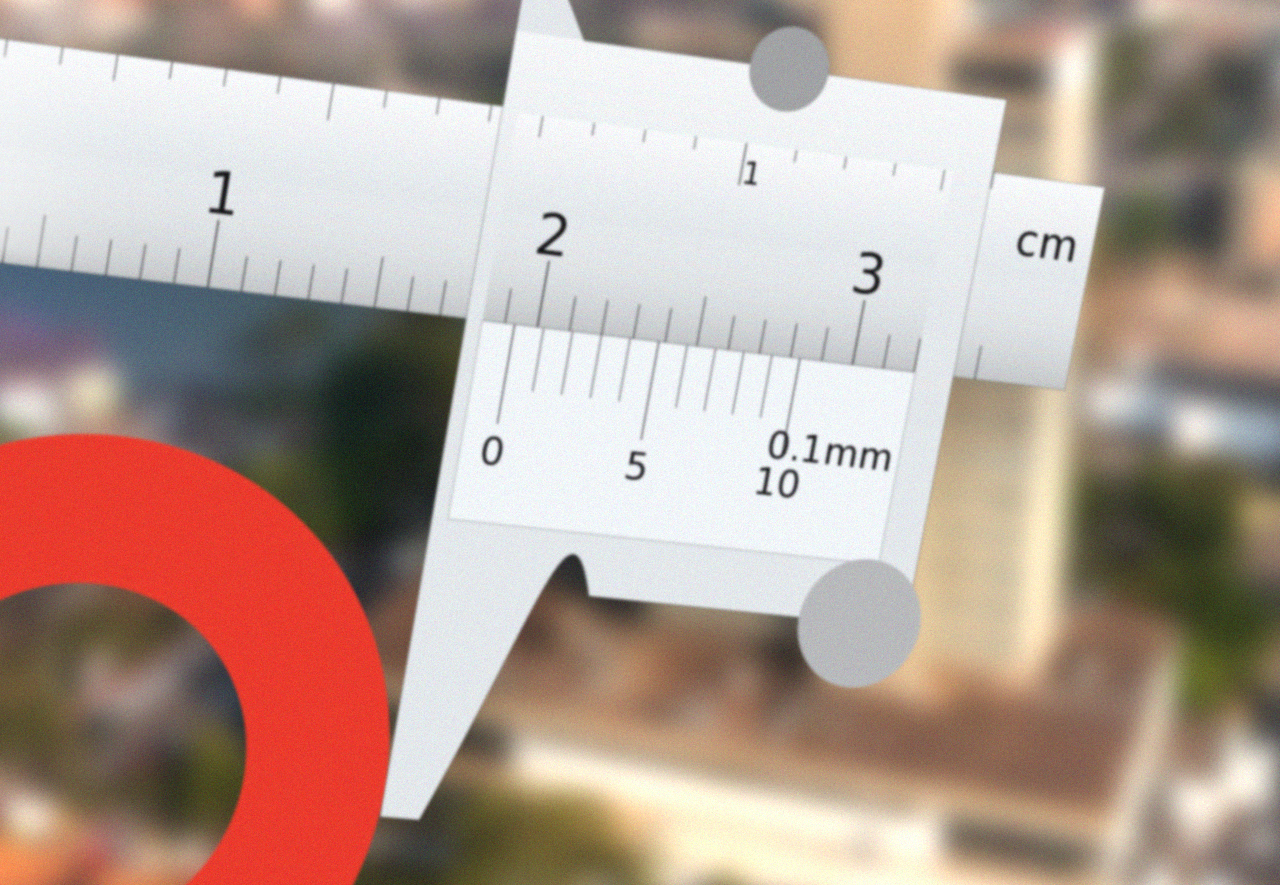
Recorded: 19.3 (mm)
